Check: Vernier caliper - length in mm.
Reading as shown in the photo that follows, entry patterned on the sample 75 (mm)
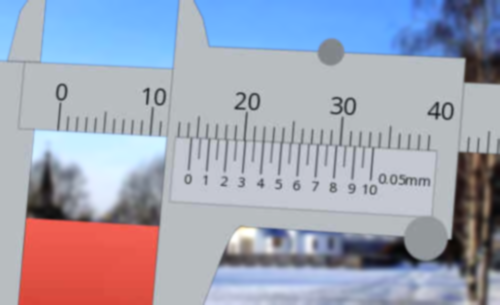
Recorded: 14.4 (mm)
